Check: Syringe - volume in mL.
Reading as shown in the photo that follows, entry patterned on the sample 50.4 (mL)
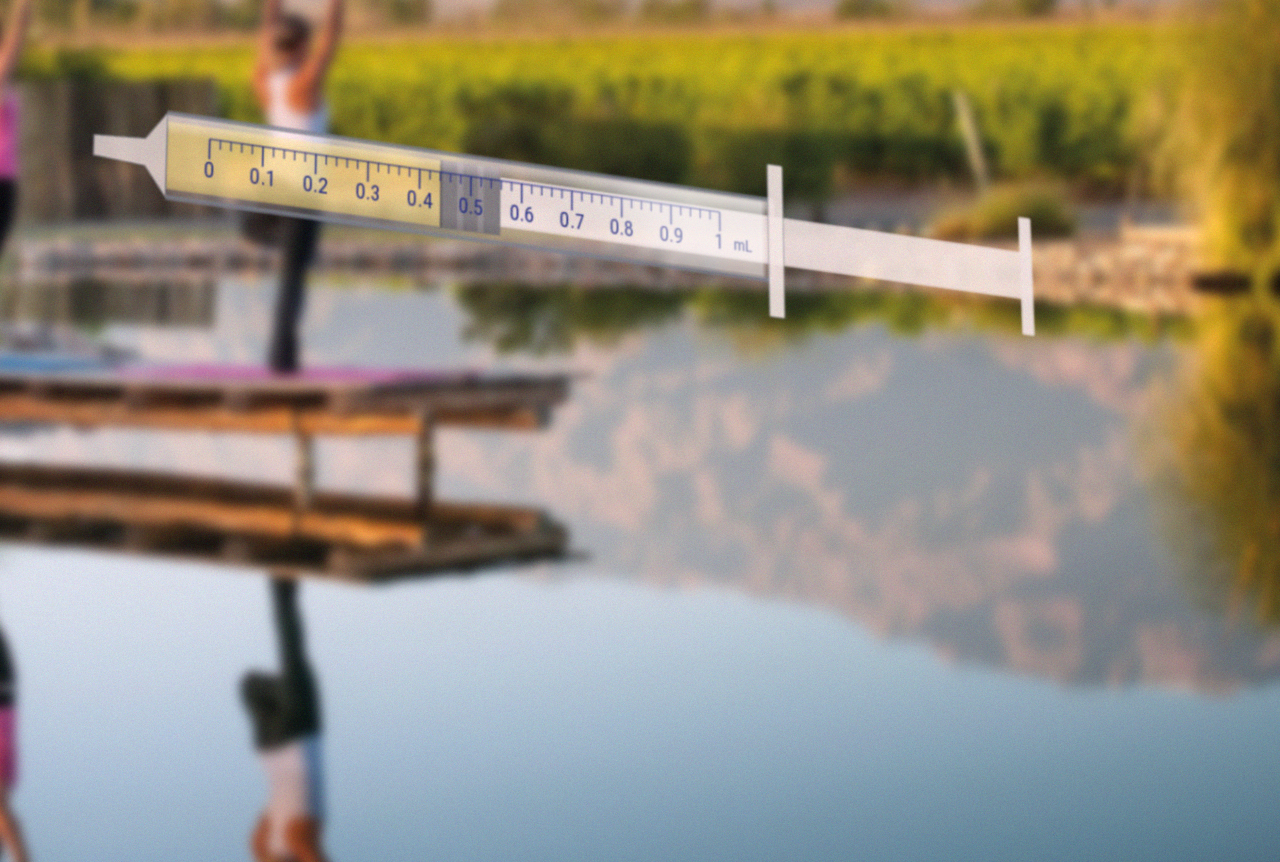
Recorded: 0.44 (mL)
